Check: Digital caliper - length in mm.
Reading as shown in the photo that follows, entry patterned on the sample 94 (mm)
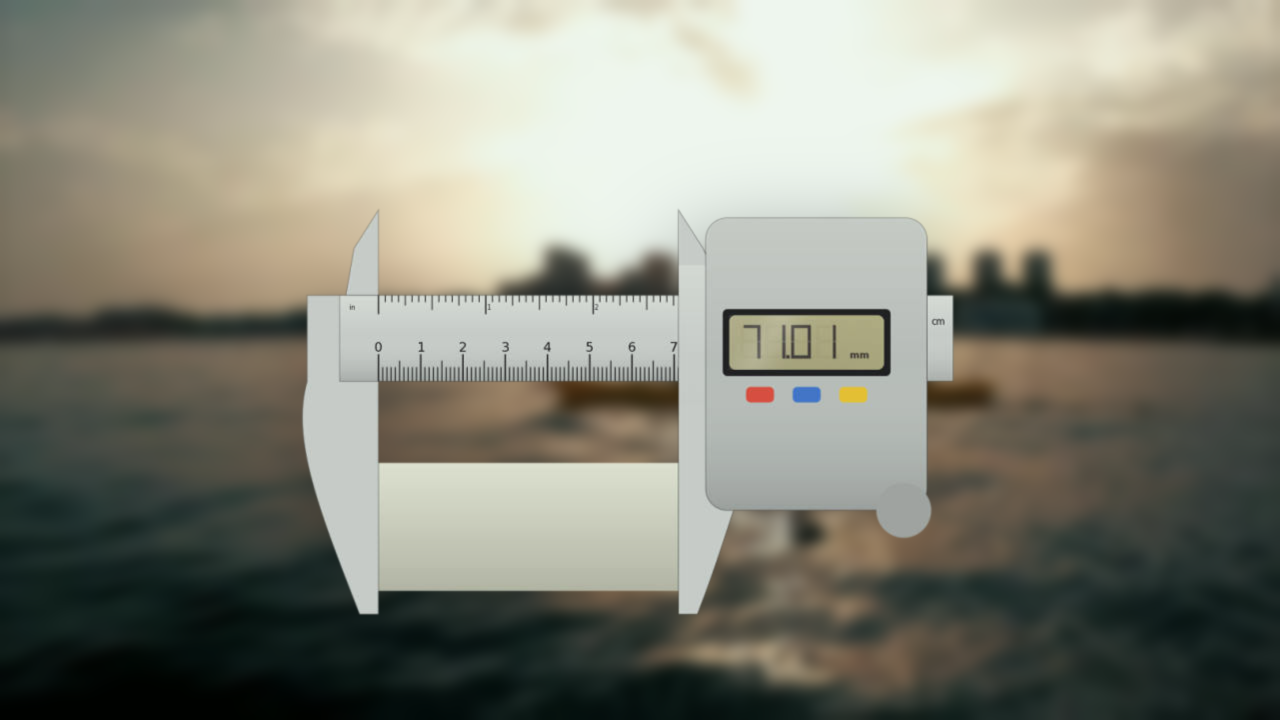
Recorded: 71.01 (mm)
